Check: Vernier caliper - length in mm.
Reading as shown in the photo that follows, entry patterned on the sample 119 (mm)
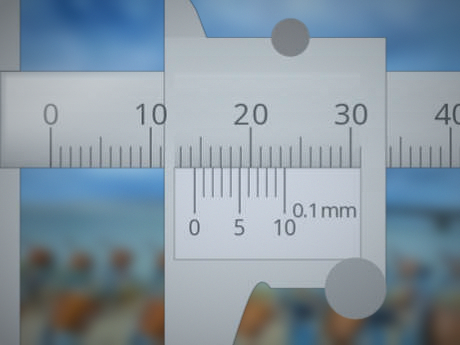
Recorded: 14.4 (mm)
